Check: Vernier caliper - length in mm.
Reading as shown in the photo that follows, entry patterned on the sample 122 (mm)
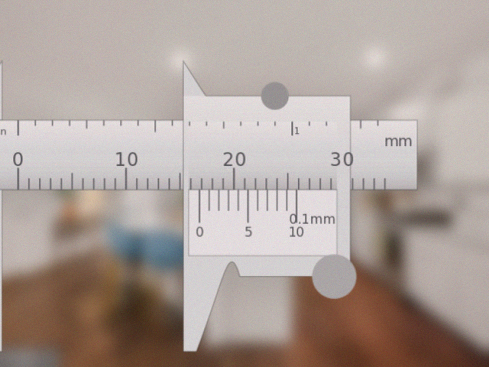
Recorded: 16.8 (mm)
